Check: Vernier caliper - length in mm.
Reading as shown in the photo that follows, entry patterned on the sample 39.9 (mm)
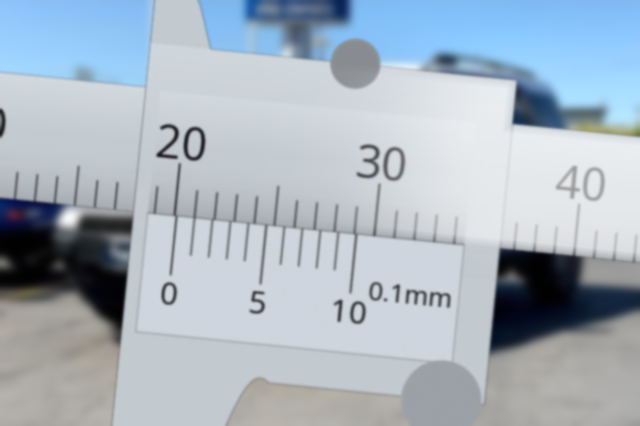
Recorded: 20.1 (mm)
